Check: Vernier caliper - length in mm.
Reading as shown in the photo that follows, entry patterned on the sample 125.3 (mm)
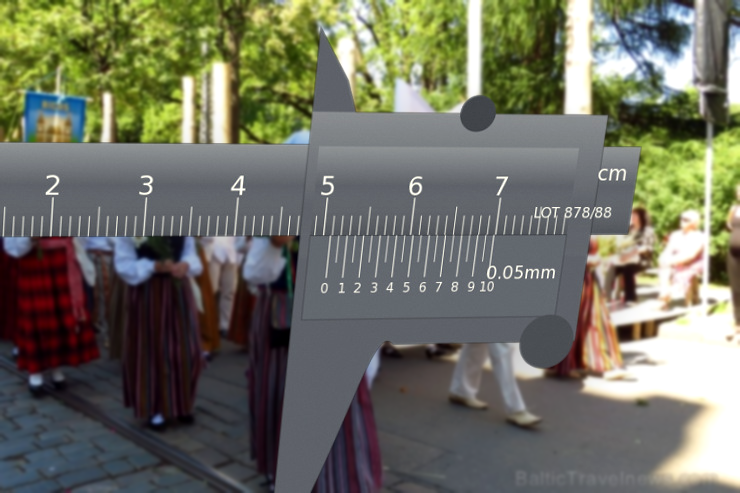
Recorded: 50.8 (mm)
